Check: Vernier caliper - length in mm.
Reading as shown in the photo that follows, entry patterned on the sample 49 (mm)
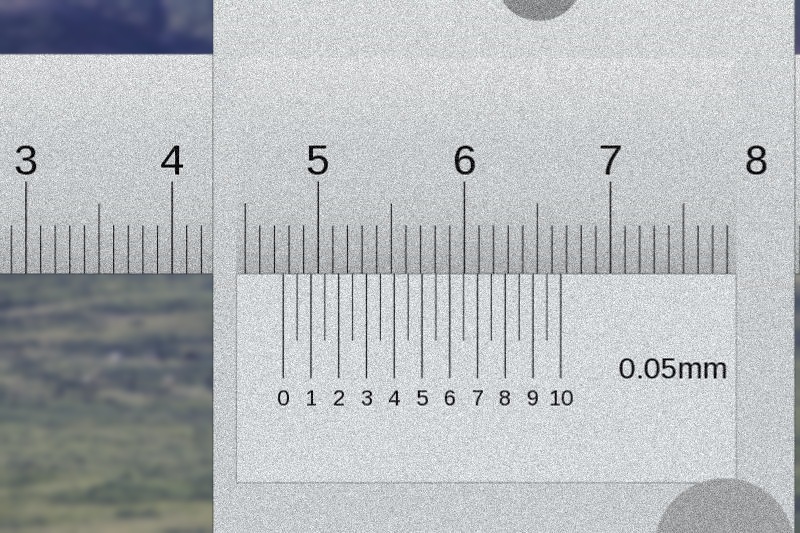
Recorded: 47.6 (mm)
